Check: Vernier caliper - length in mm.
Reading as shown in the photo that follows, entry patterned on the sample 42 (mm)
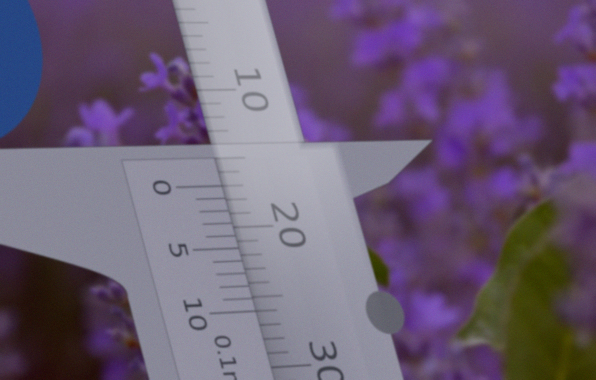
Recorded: 17.0 (mm)
